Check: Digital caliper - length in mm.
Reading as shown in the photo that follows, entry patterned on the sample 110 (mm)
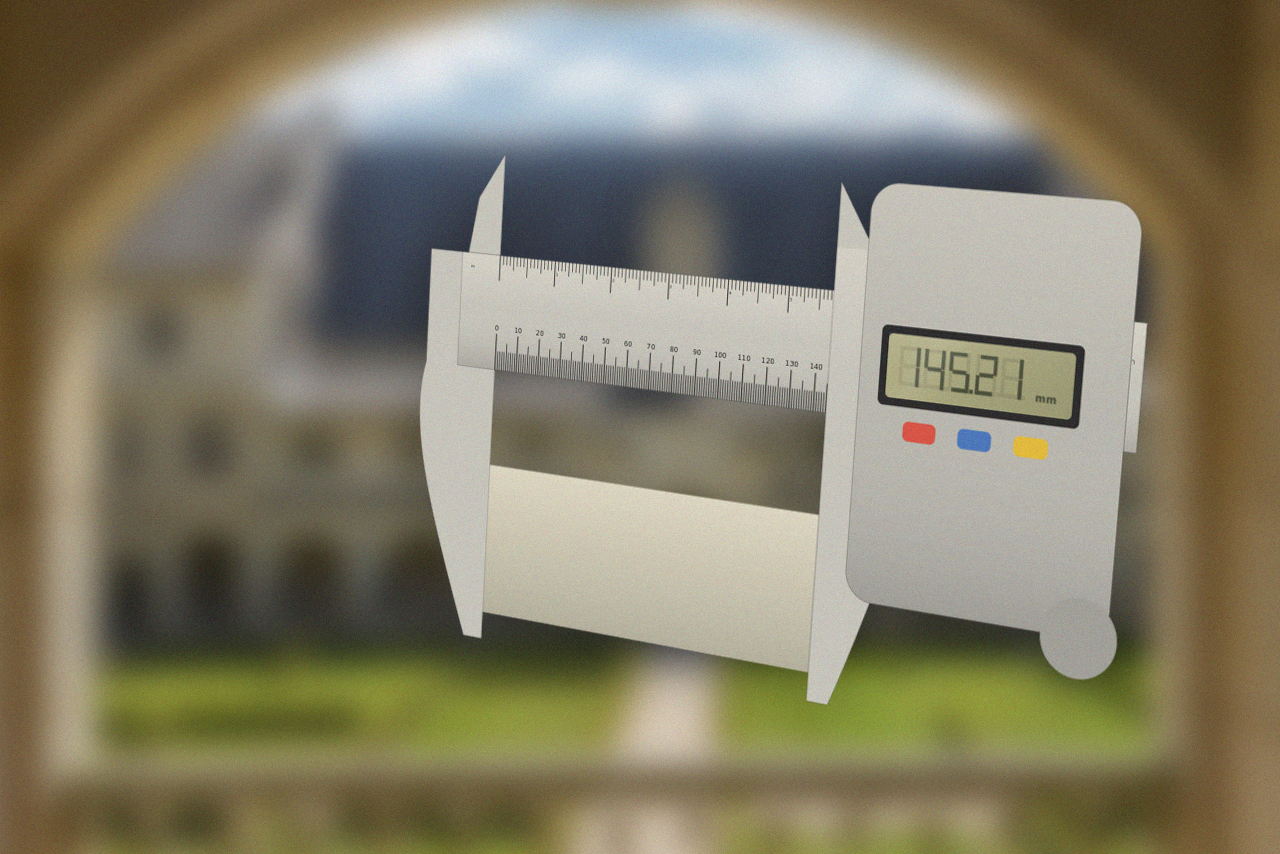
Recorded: 145.21 (mm)
